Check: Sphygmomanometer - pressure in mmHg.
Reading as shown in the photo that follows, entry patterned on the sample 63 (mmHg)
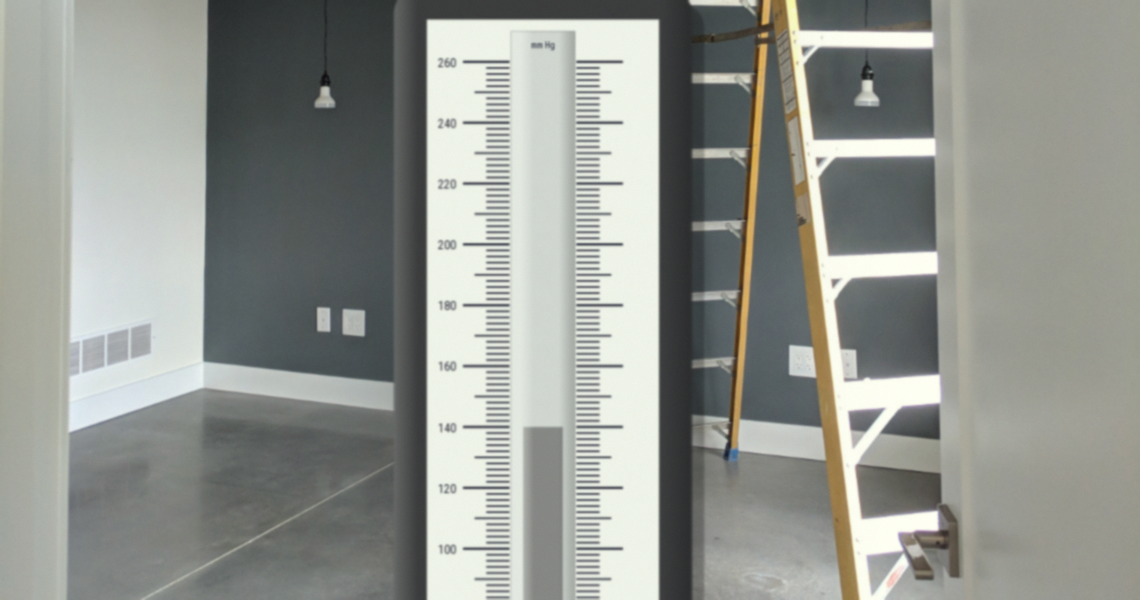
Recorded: 140 (mmHg)
